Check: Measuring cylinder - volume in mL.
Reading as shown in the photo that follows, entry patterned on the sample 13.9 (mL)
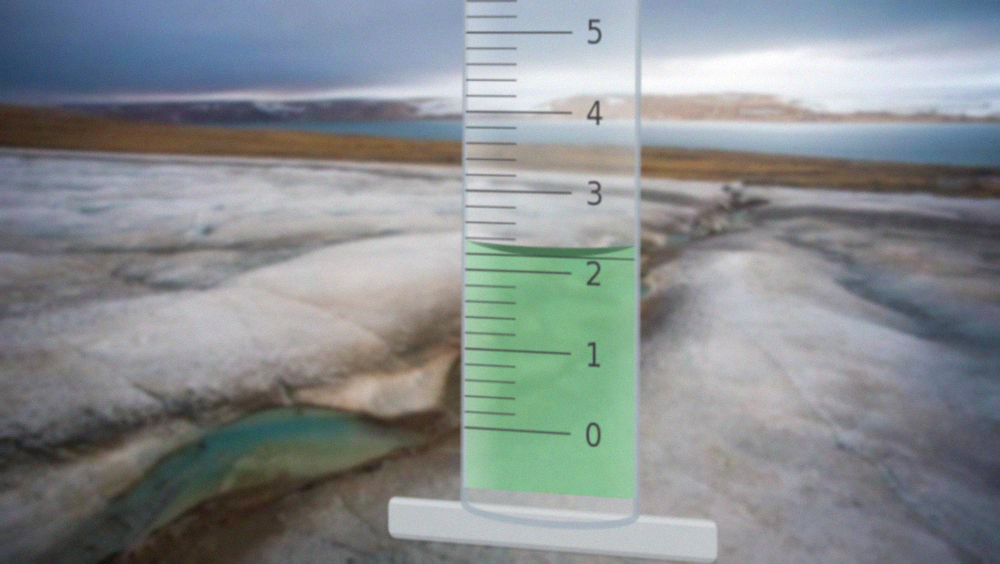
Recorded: 2.2 (mL)
